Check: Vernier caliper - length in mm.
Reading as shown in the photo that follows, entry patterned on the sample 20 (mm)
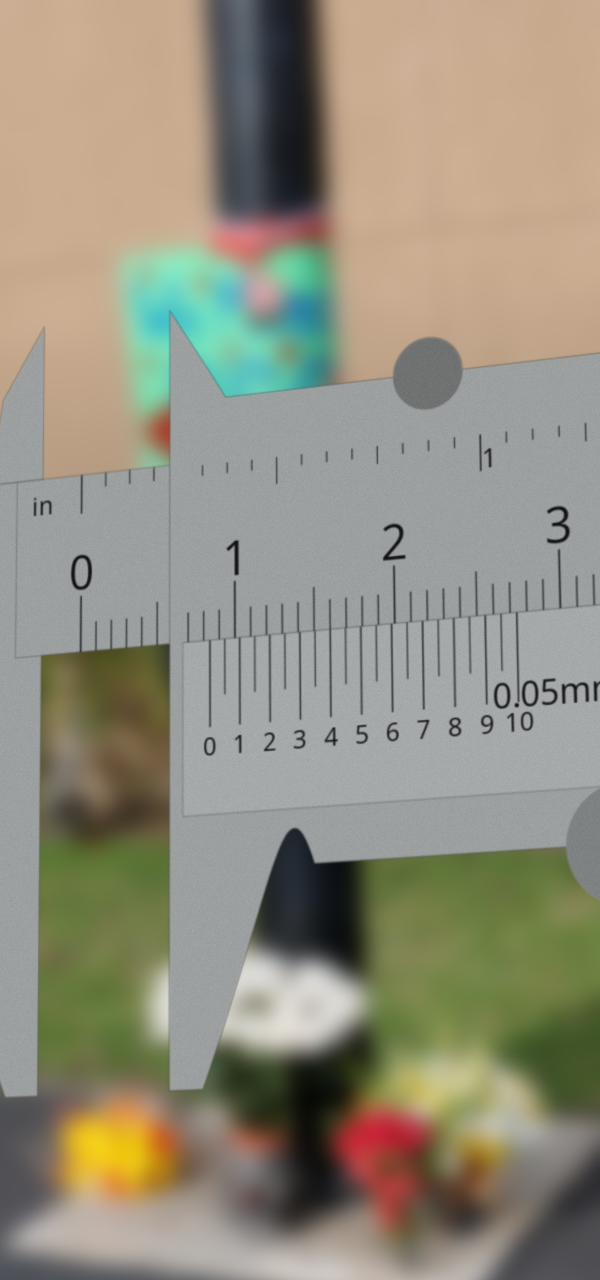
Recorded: 8.4 (mm)
